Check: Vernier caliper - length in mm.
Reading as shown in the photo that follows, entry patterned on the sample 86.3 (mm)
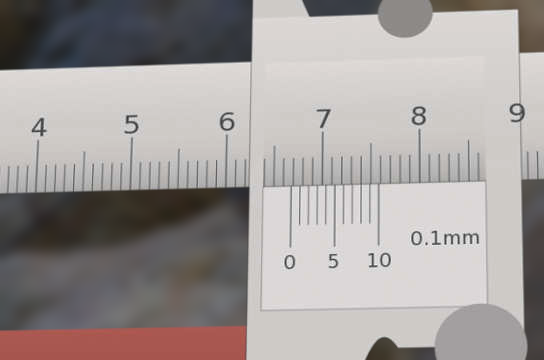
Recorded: 66.8 (mm)
